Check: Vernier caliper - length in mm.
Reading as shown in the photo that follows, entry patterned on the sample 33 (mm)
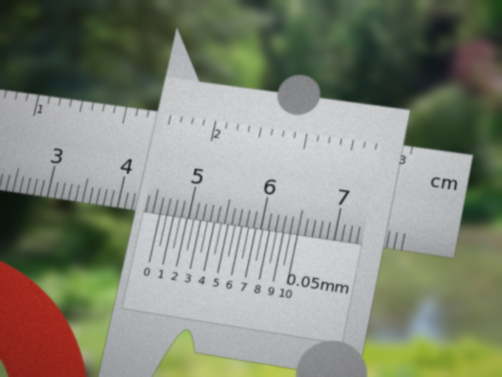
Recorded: 46.0 (mm)
